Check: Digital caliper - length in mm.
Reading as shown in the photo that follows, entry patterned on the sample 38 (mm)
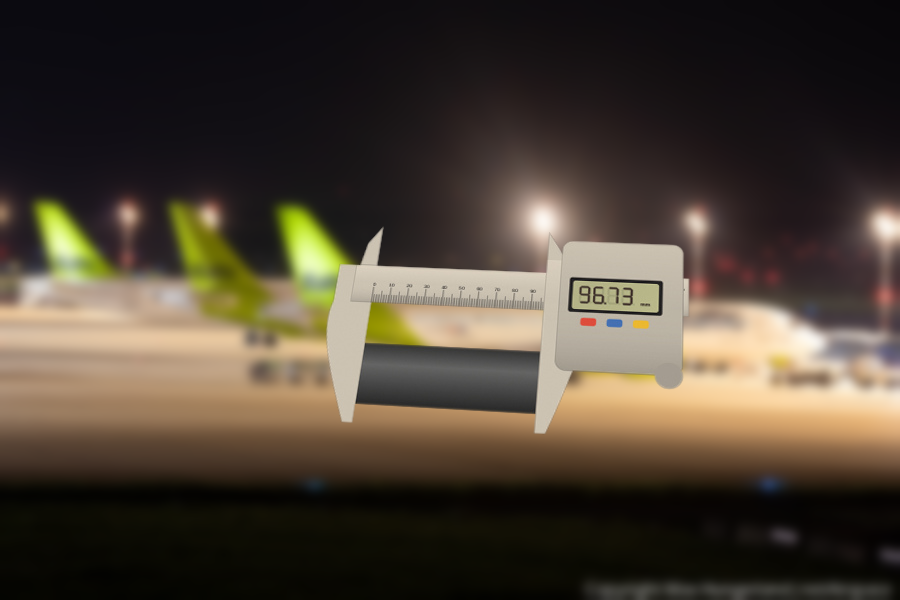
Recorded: 96.73 (mm)
